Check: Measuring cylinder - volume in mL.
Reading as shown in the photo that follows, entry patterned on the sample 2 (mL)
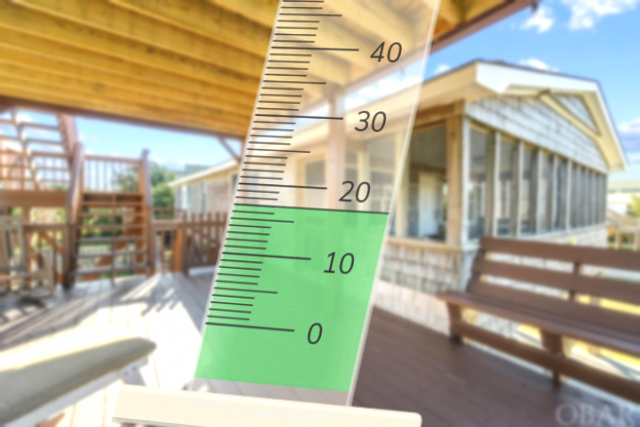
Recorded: 17 (mL)
